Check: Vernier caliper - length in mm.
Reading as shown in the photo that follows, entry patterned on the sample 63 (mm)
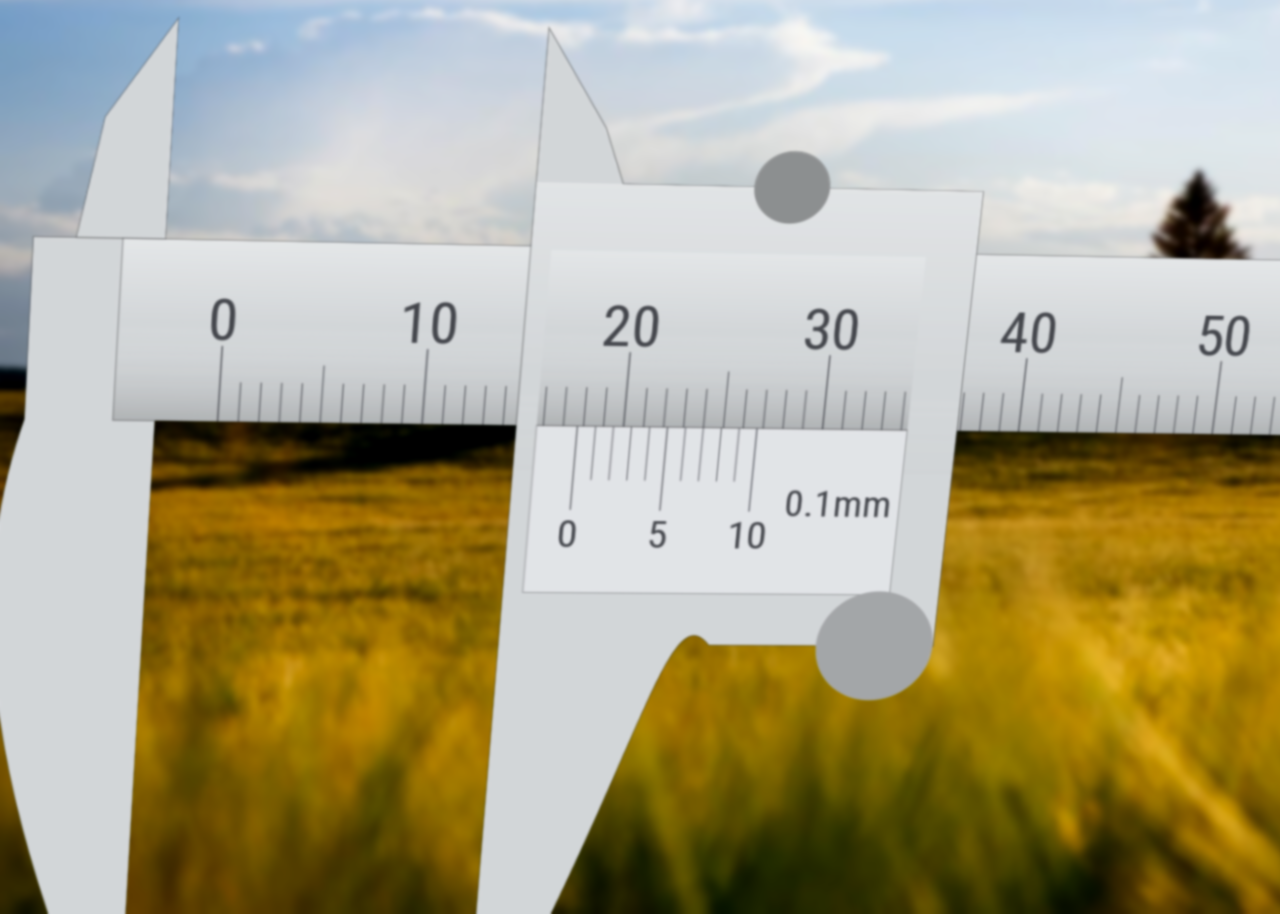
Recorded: 17.7 (mm)
